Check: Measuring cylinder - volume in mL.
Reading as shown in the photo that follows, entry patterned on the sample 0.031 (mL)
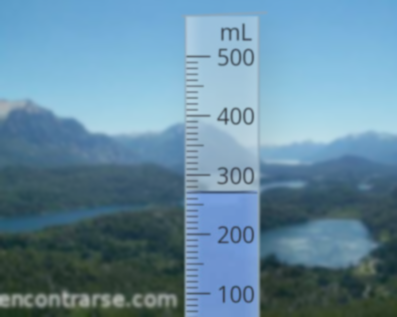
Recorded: 270 (mL)
